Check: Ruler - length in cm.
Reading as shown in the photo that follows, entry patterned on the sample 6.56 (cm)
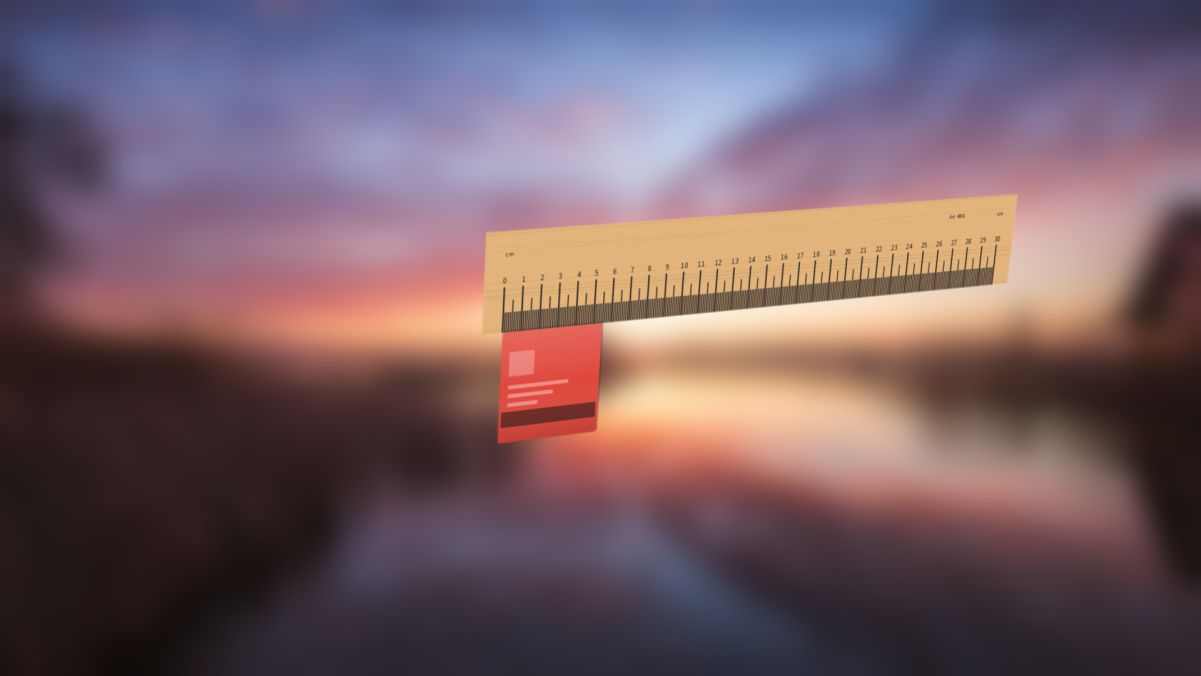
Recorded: 5.5 (cm)
